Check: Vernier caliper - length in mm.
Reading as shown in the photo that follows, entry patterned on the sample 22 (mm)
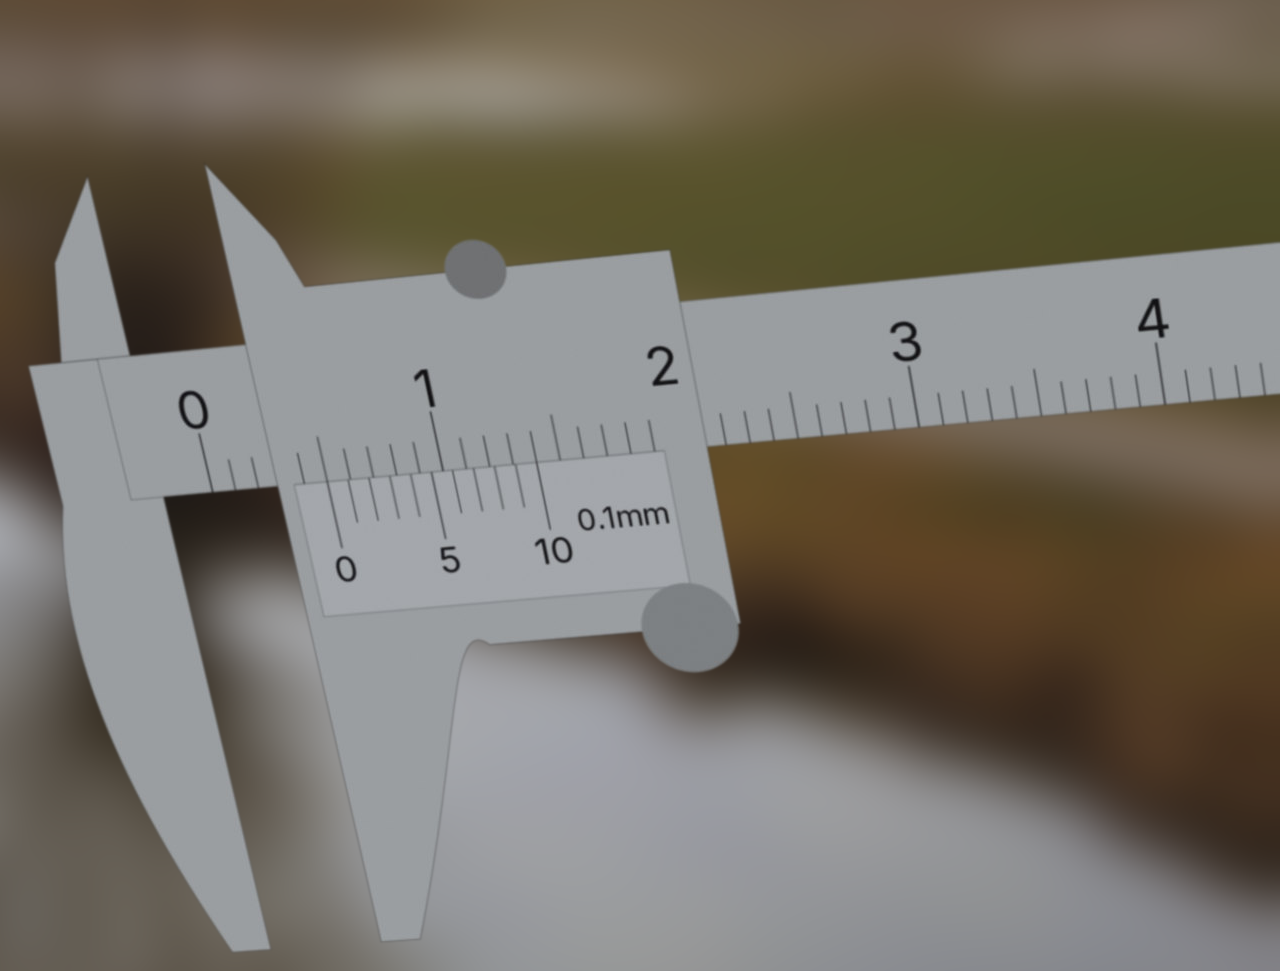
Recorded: 5.0 (mm)
